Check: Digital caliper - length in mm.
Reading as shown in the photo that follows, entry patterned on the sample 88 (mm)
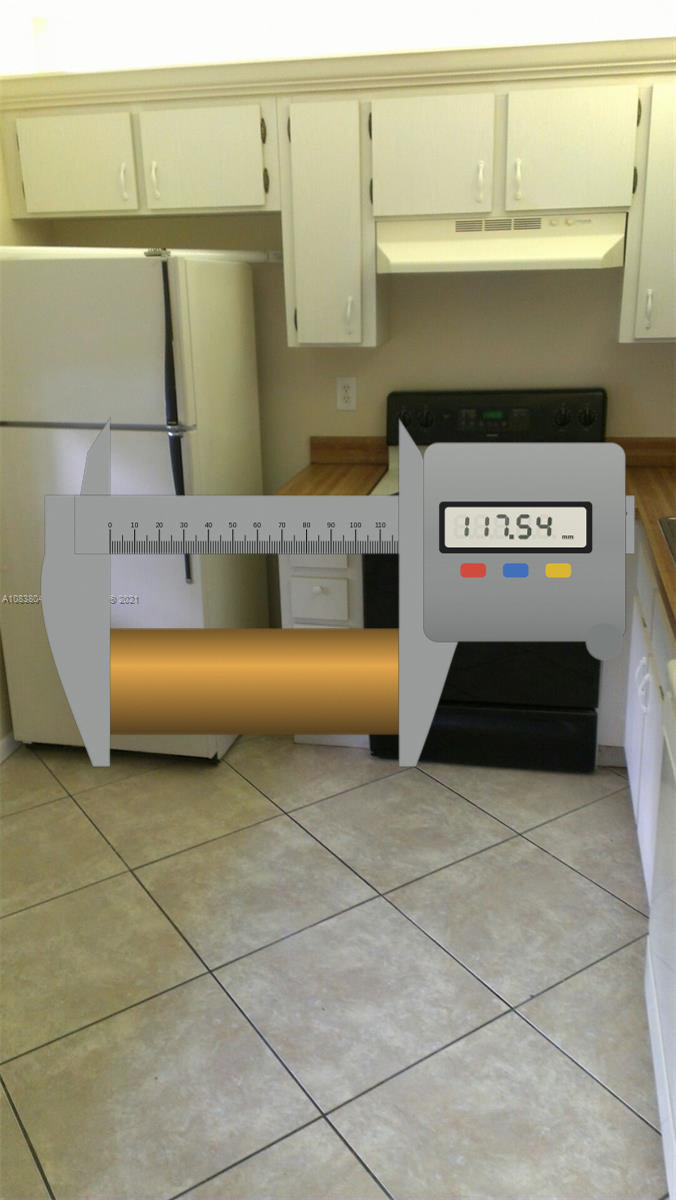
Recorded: 117.54 (mm)
